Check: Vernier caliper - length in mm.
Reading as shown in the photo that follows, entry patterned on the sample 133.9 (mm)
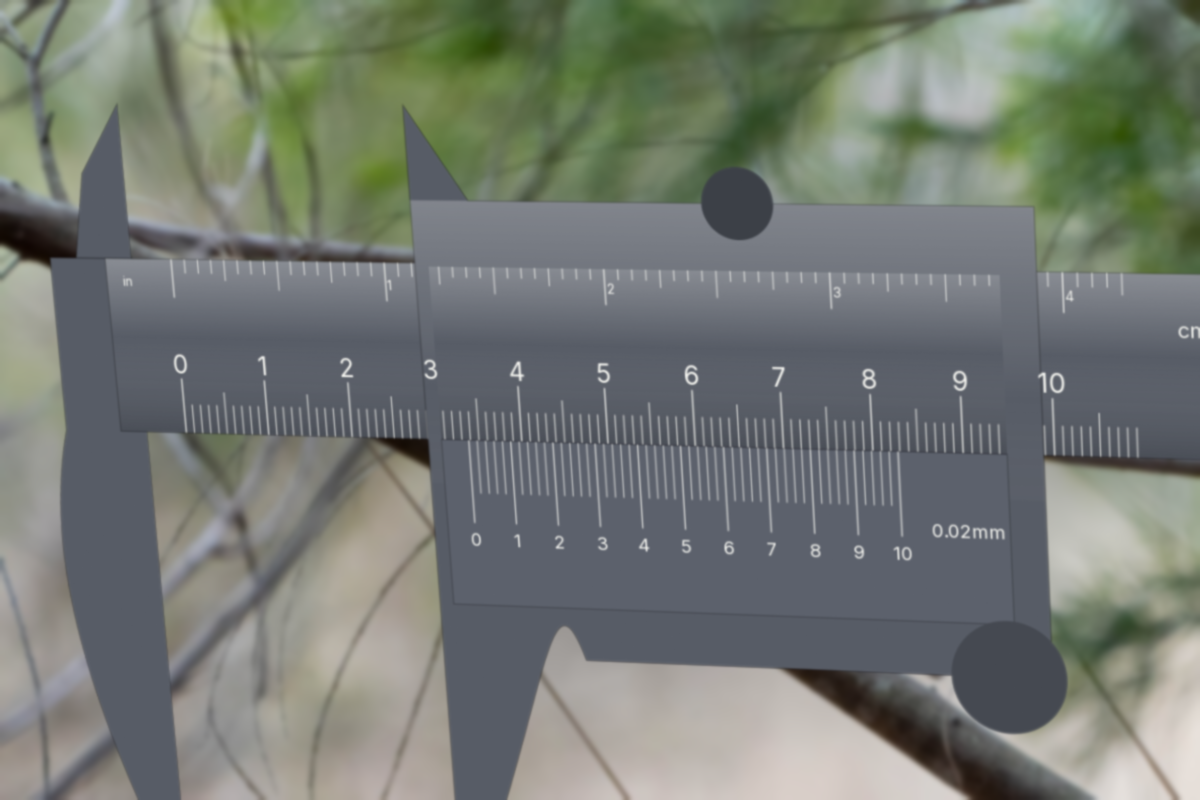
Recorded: 33.8 (mm)
